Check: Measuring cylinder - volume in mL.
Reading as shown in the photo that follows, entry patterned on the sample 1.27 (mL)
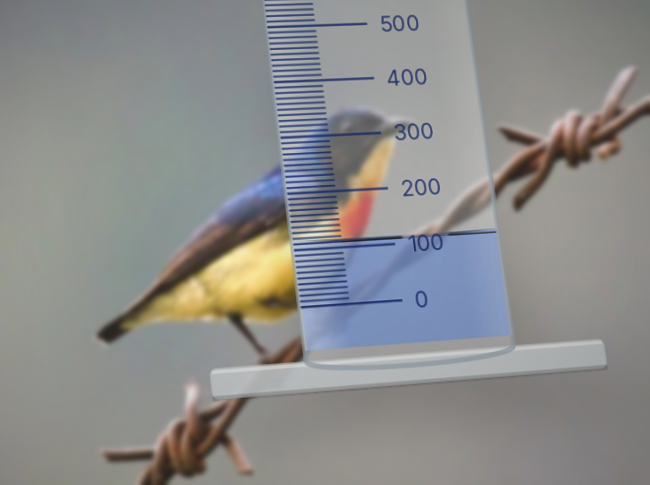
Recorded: 110 (mL)
